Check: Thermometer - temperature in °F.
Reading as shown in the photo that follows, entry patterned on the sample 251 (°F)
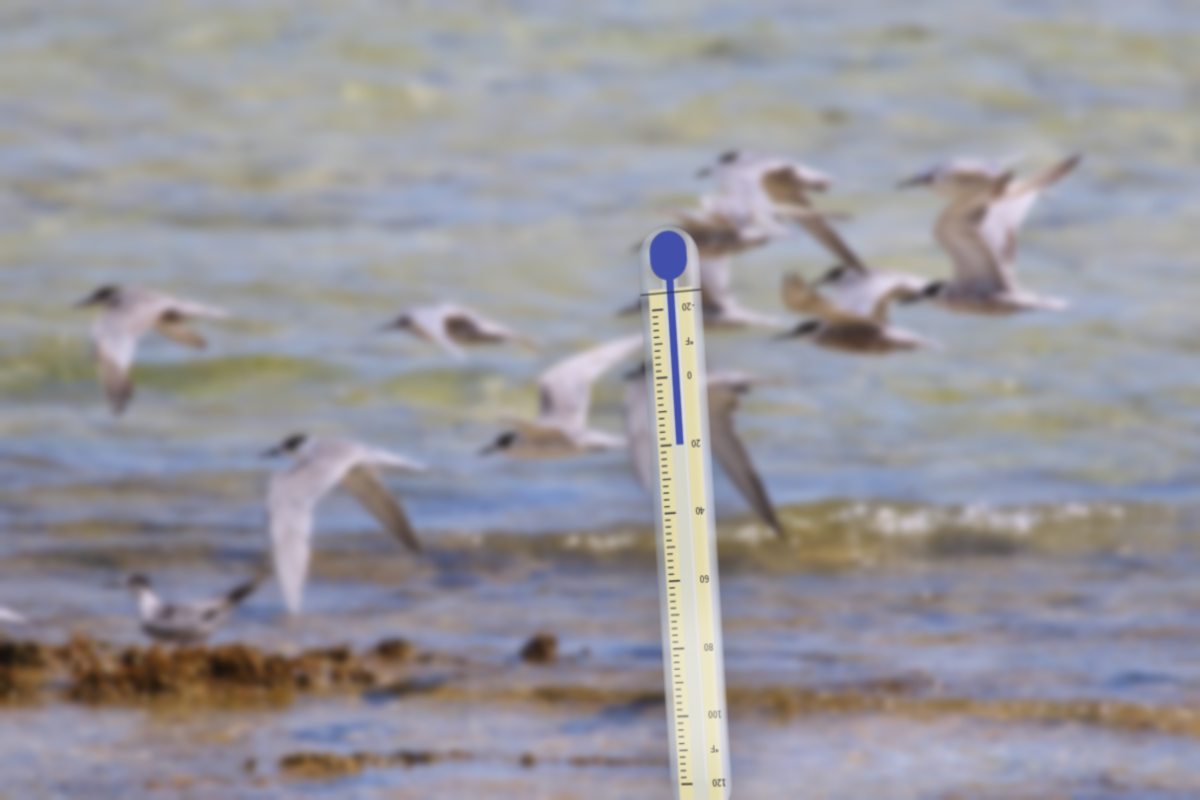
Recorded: 20 (°F)
